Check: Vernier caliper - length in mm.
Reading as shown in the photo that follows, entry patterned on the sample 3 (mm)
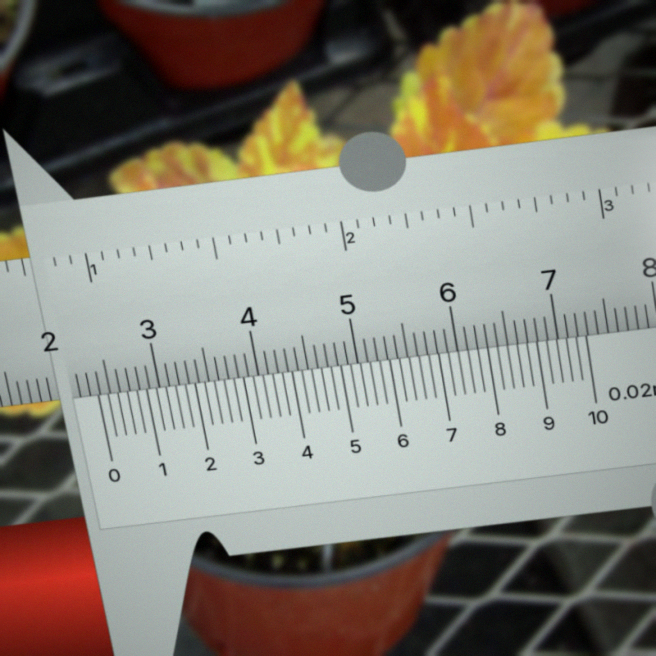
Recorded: 23.8 (mm)
